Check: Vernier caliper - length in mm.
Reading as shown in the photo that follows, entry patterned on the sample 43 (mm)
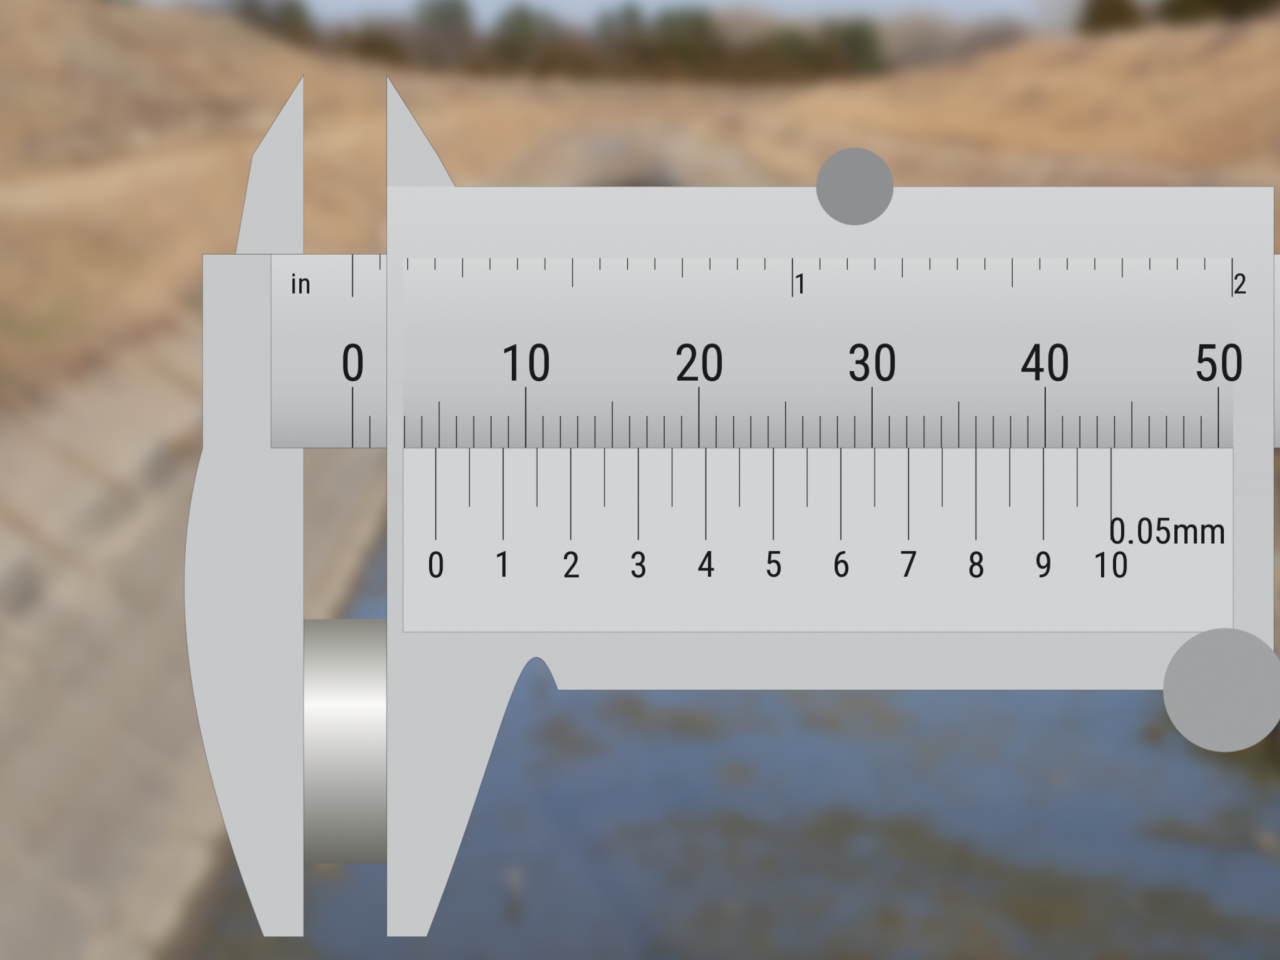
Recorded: 4.8 (mm)
